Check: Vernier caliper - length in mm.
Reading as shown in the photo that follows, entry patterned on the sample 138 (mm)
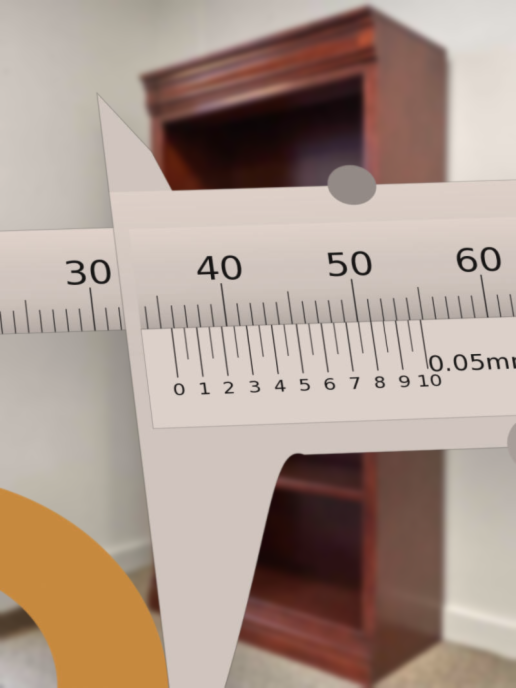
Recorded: 35.8 (mm)
